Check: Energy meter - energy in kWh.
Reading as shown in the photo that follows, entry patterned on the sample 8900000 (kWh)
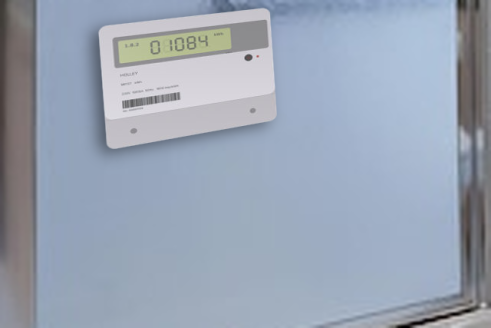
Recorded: 1084 (kWh)
